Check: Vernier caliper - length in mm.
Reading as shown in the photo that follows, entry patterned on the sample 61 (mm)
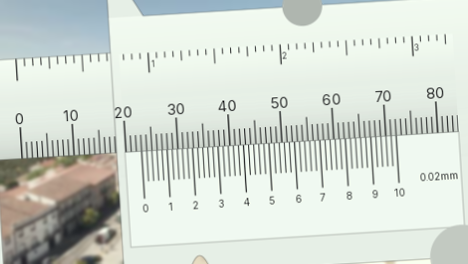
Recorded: 23.0 (mm)
